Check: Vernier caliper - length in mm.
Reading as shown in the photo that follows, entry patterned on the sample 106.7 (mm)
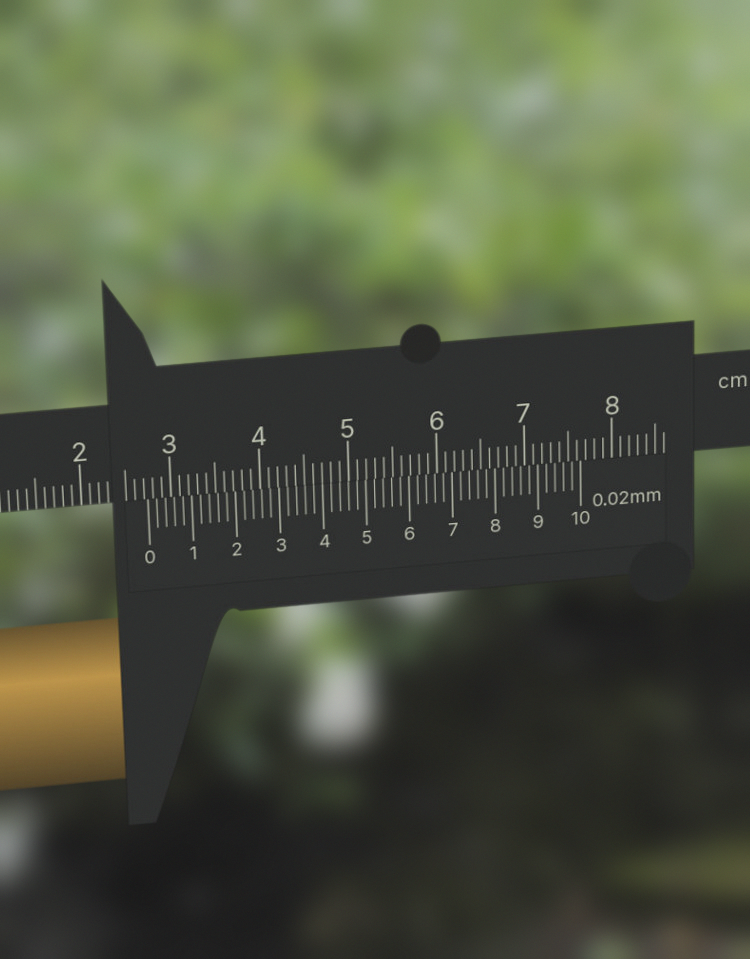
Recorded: 27.4 (mm)
